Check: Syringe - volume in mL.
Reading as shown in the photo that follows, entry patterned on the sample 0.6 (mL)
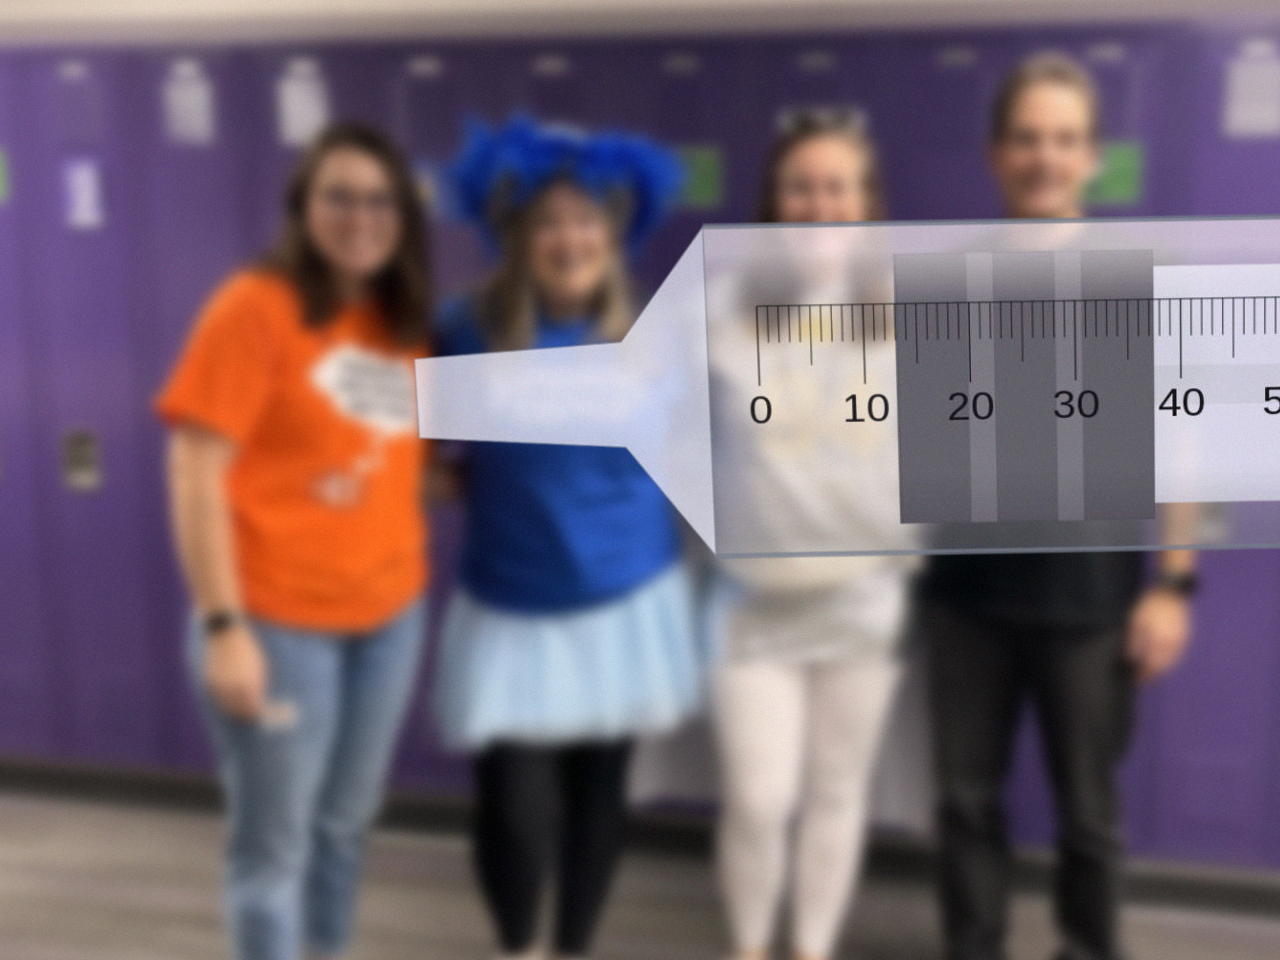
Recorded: 13 (mL)
